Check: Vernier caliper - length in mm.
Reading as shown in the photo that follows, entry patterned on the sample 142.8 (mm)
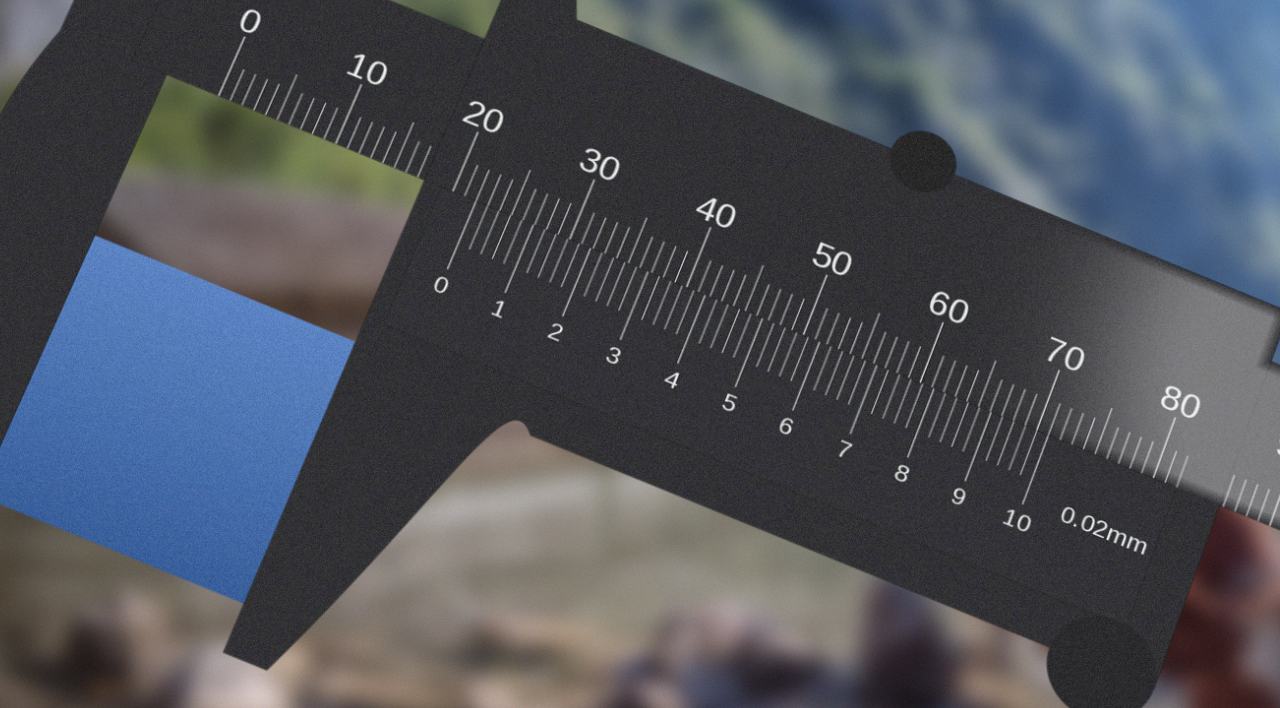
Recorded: 22.0 (mm)
